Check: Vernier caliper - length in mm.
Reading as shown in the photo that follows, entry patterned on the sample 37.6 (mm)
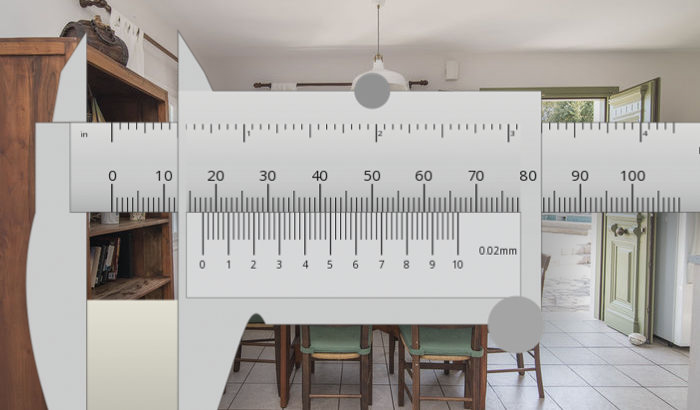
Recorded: 17.5 (mm)
